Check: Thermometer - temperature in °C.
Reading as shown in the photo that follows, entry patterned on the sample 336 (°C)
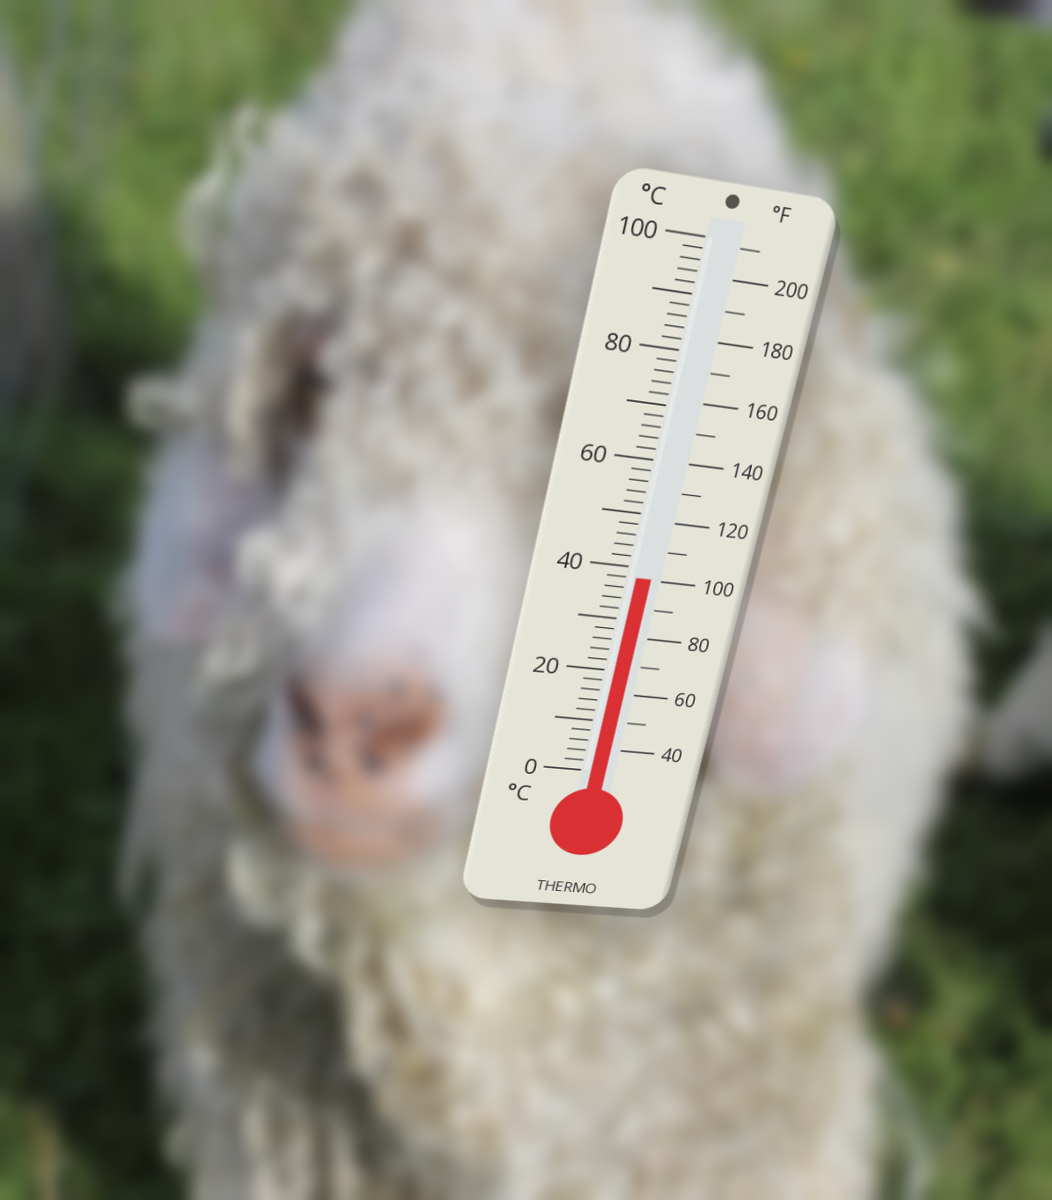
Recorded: 38 (°C)
